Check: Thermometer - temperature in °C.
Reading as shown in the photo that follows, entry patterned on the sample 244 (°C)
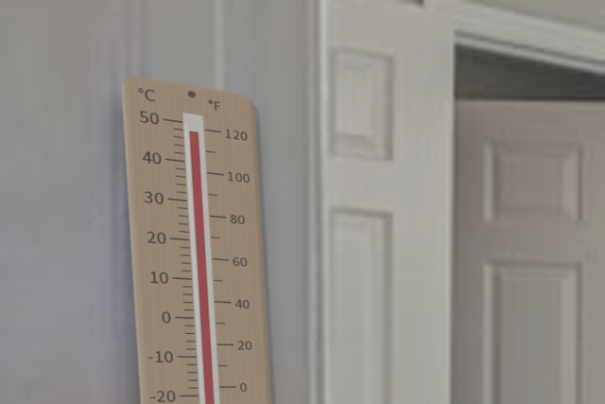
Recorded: 48 (°C)
